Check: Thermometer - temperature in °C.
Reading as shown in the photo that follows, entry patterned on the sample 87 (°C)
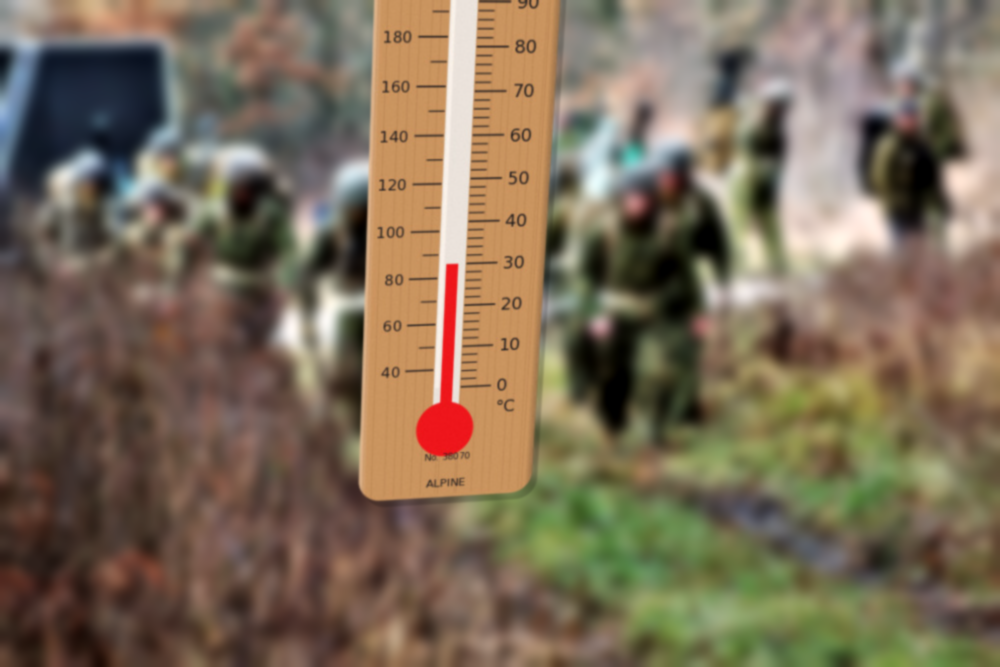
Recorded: 30 (°C)
